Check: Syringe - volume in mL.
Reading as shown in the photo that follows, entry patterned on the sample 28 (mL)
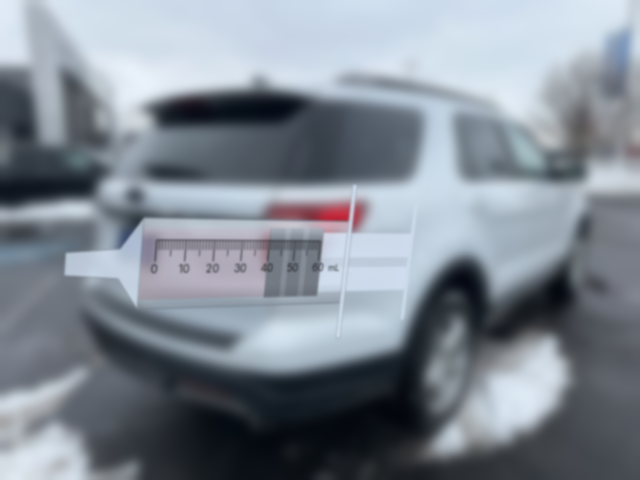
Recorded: 40 (mL)
